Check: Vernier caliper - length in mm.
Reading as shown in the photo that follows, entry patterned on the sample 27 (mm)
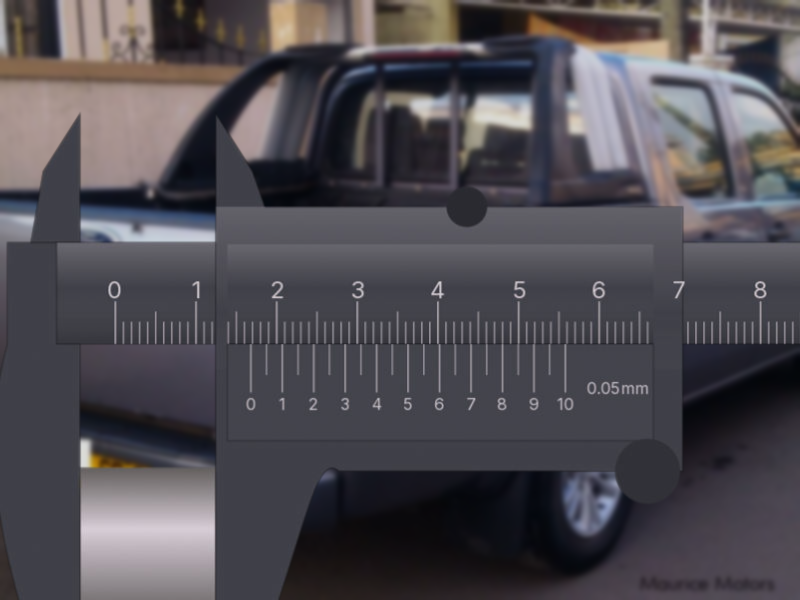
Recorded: 16.8 (mm)
